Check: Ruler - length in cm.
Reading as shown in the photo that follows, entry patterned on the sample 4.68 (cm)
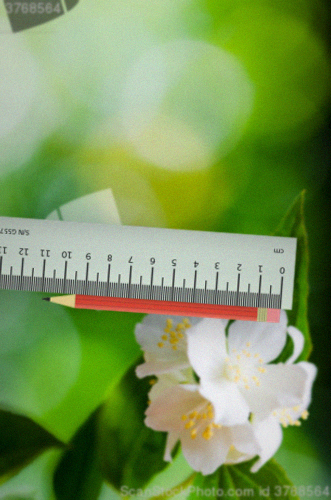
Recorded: 11 (cm)
